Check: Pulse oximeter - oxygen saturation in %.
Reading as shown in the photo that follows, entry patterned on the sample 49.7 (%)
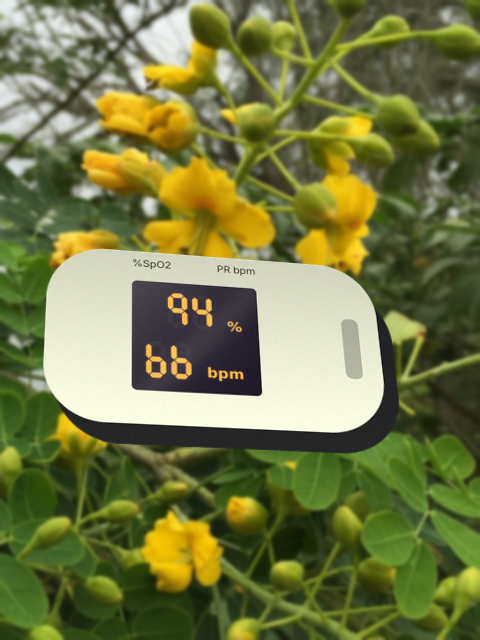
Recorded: 94 (%)
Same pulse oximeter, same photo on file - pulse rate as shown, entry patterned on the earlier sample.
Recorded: 66 (bpm)
